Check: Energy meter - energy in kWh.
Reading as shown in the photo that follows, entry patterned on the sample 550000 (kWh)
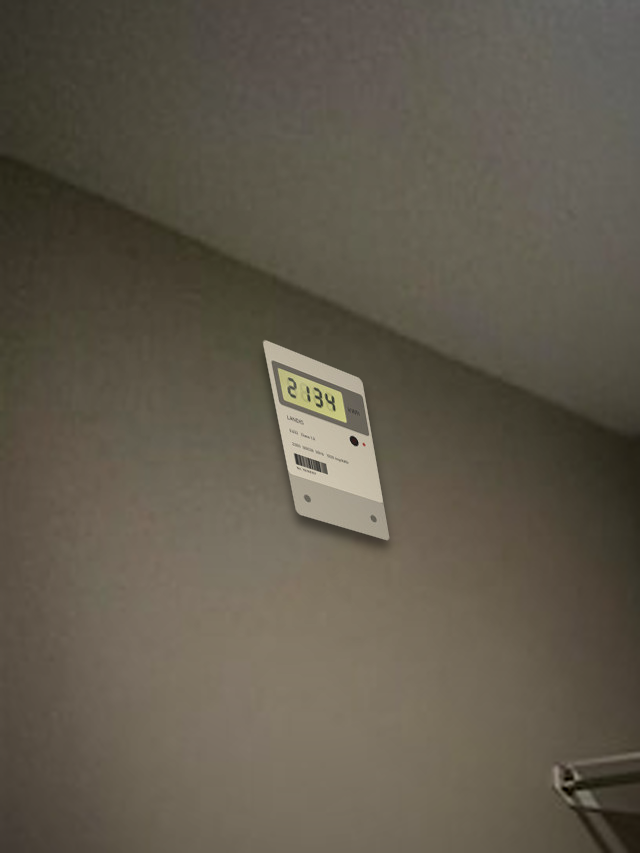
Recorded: 2134 (kWh)
